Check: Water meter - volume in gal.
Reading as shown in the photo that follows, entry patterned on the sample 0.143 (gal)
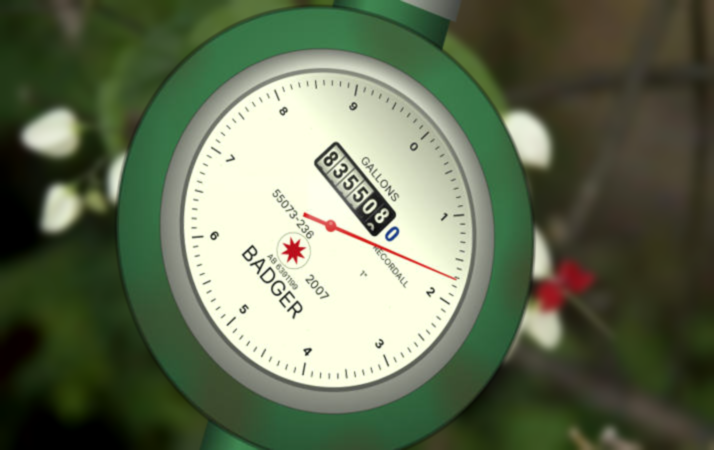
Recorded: 8355081.7 (gal)
